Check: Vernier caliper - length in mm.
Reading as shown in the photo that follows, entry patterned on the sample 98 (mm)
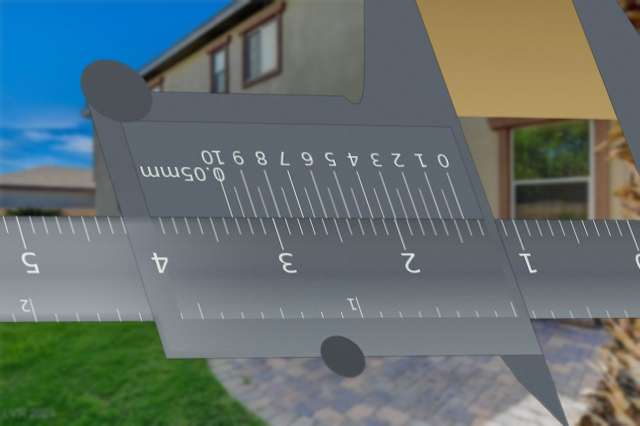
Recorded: 14.2 (mm)
